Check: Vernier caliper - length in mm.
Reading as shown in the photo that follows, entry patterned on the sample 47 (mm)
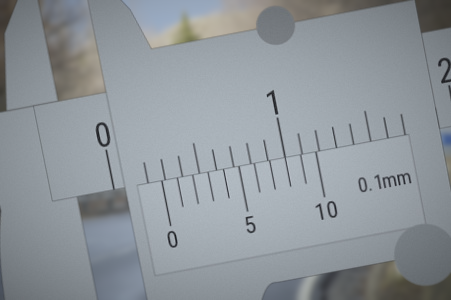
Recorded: 2.8 (mm)
